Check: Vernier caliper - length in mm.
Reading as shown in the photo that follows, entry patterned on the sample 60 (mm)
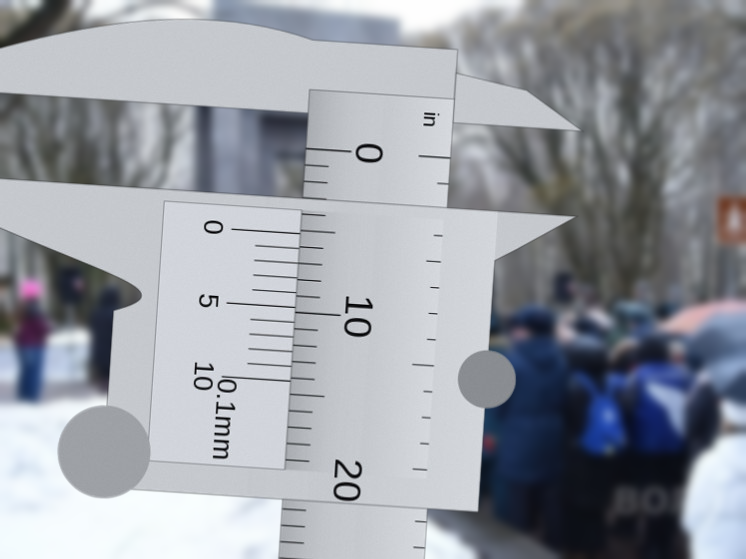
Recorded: 5.2 (mm)
